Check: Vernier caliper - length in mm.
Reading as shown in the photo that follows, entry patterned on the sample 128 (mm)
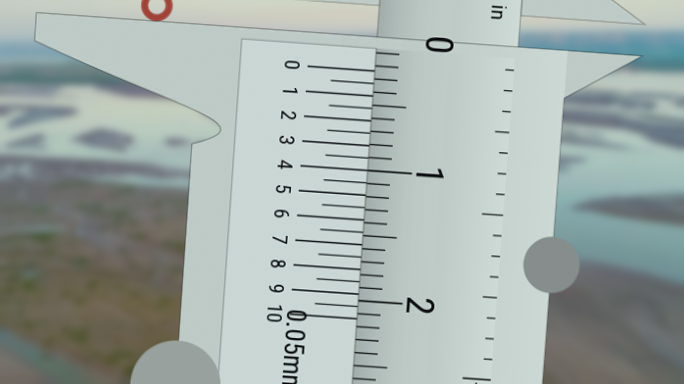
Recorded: 2.4 (mm)
